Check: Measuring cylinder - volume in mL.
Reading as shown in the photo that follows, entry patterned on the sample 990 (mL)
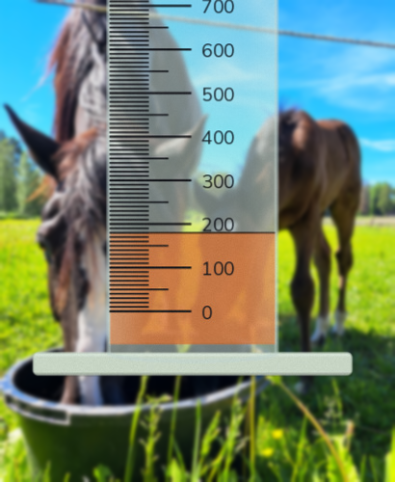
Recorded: 180 (mL)
